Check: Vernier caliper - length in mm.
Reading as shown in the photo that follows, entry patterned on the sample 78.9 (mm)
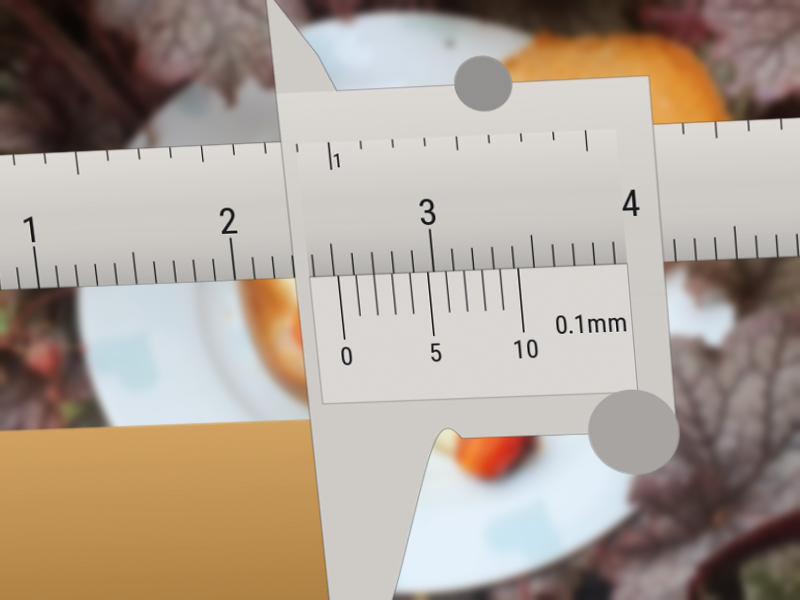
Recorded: 25.2 (mm)
